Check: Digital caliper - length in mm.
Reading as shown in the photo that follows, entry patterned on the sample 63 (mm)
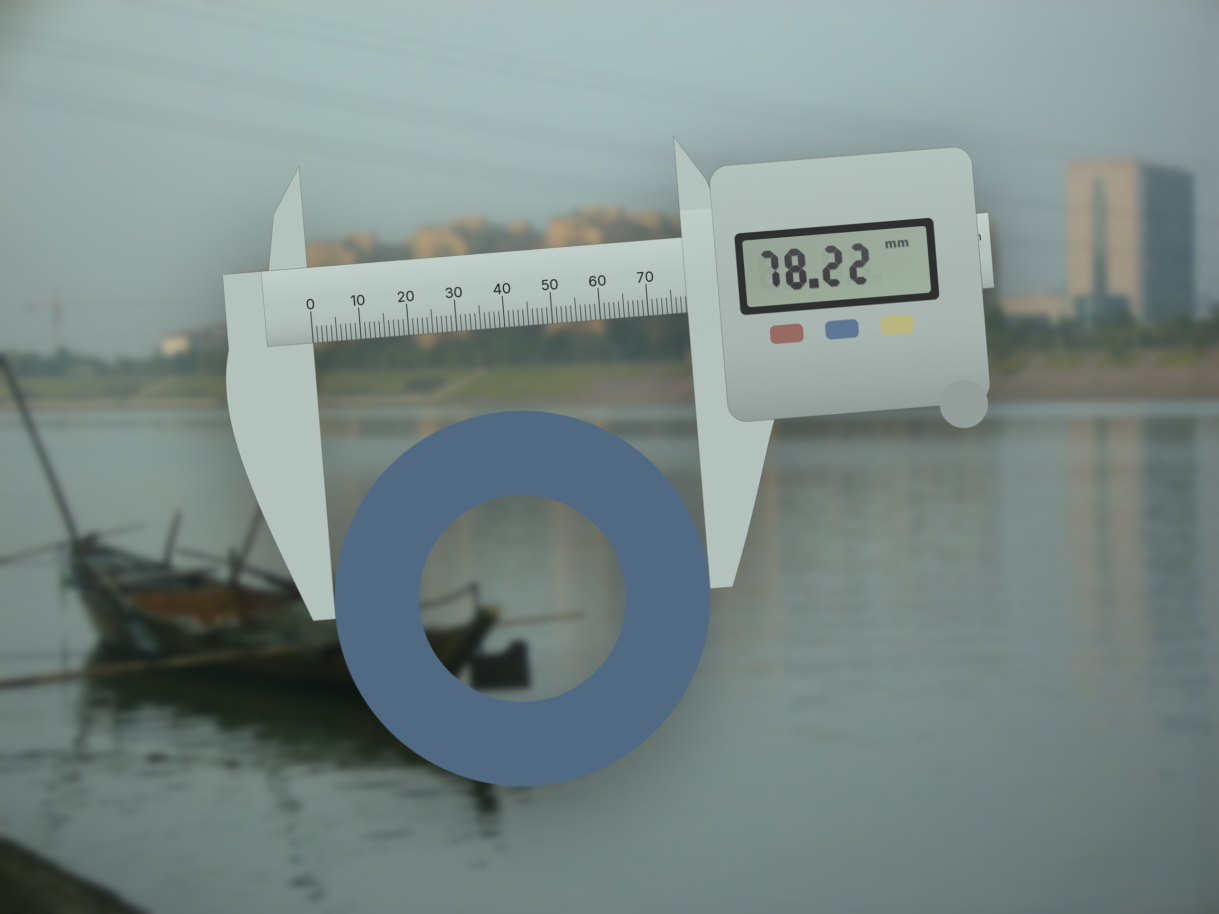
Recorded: 78.22 (mm)
